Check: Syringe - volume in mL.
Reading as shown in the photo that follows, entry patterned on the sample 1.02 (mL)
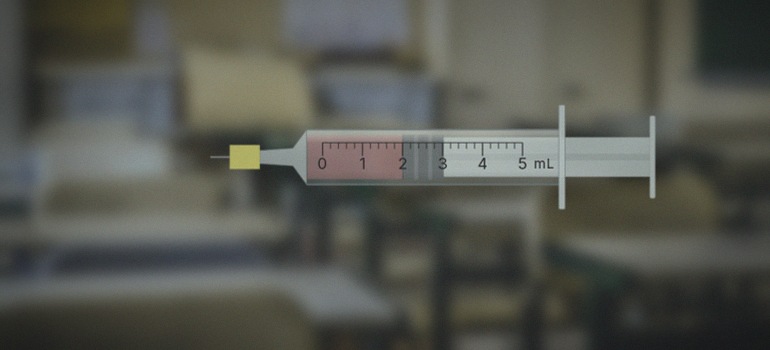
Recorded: 2 (mL)
